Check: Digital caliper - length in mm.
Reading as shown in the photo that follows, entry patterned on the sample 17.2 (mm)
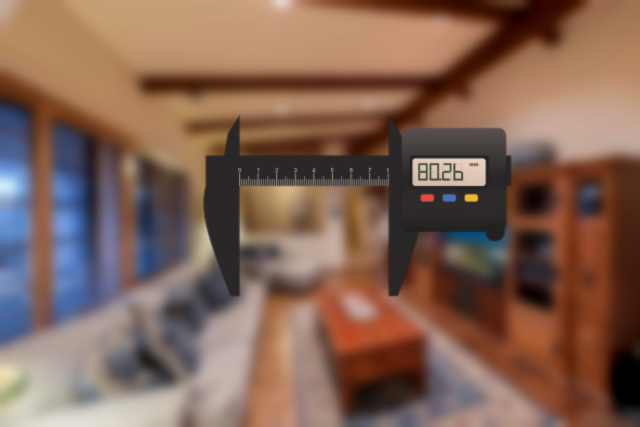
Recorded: 80.26 (mm)
